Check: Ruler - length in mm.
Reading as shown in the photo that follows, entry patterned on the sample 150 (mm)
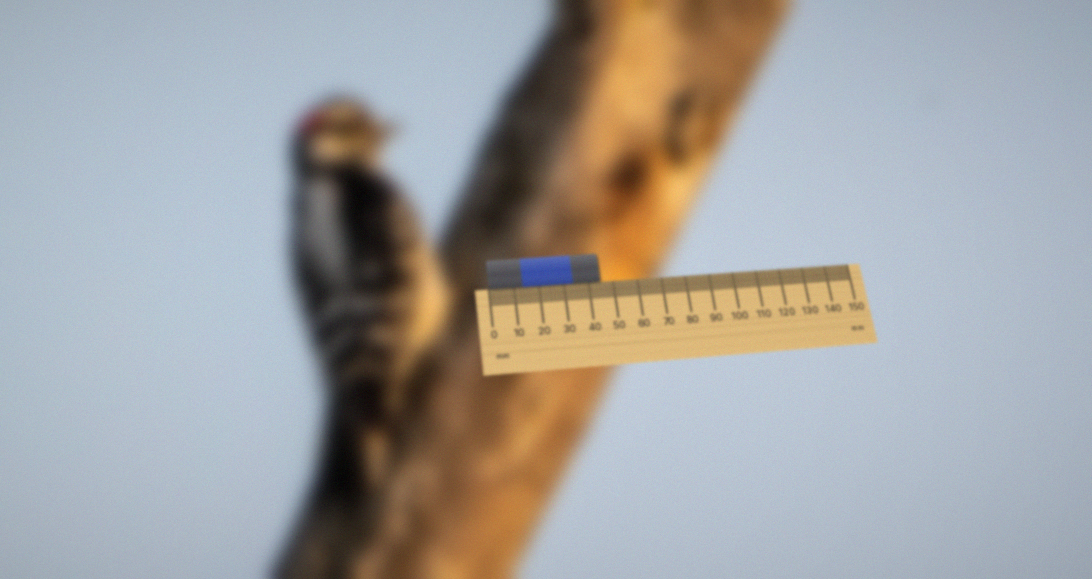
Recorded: 45 (mm)
